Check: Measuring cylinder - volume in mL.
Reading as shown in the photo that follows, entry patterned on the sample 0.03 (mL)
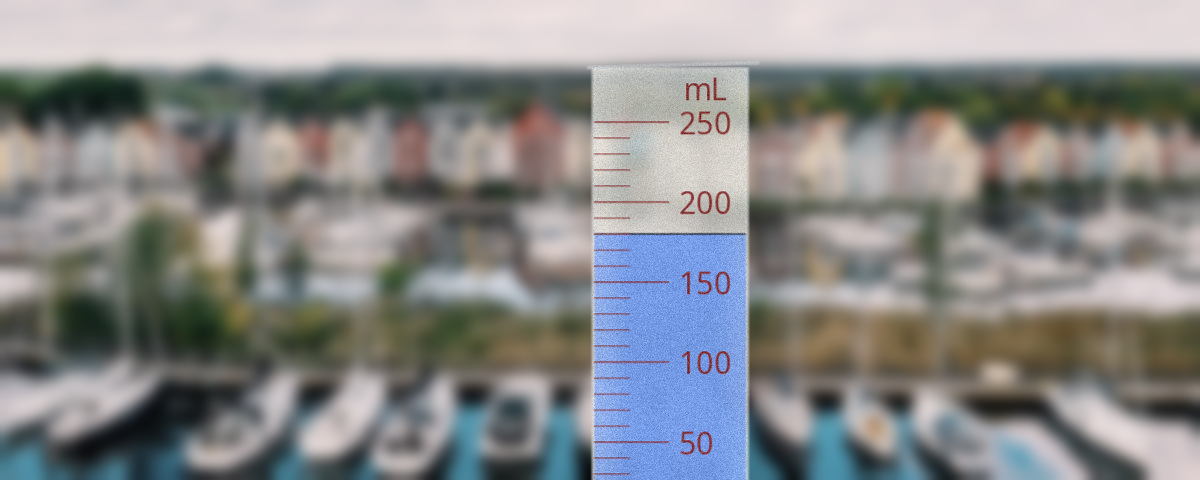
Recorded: 180 (mL)
